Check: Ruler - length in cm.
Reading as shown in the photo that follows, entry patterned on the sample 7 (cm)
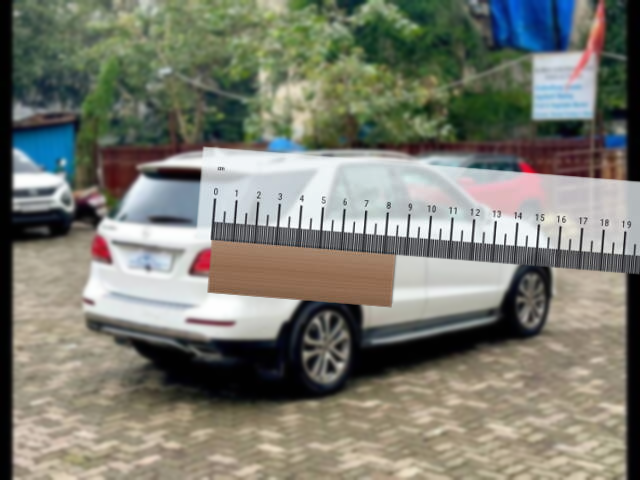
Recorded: 8.5 (cm)
